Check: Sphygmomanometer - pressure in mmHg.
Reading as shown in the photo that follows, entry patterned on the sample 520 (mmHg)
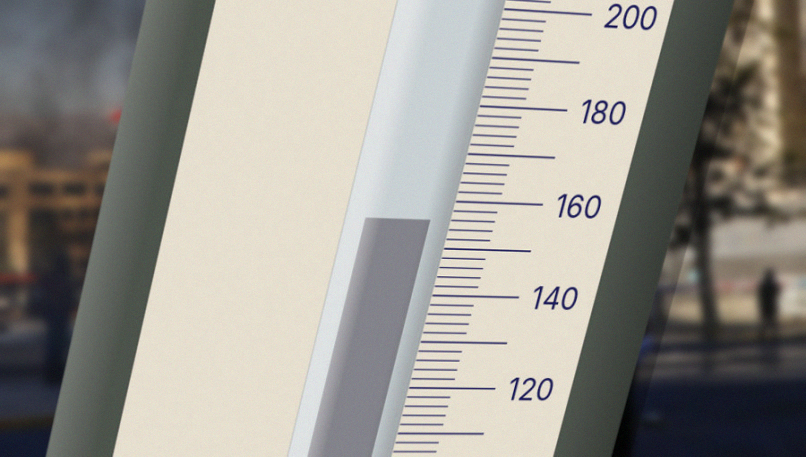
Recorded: 156 (mmHg)
